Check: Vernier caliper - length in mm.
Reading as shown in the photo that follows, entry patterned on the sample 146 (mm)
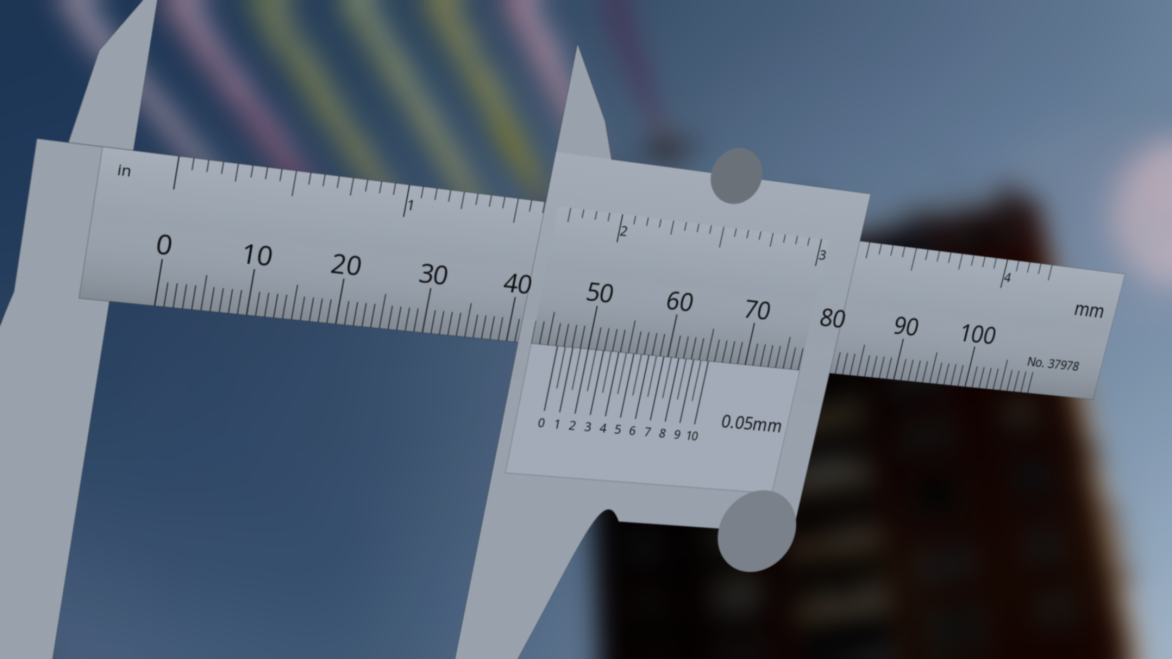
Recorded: 46.2 (mm)
